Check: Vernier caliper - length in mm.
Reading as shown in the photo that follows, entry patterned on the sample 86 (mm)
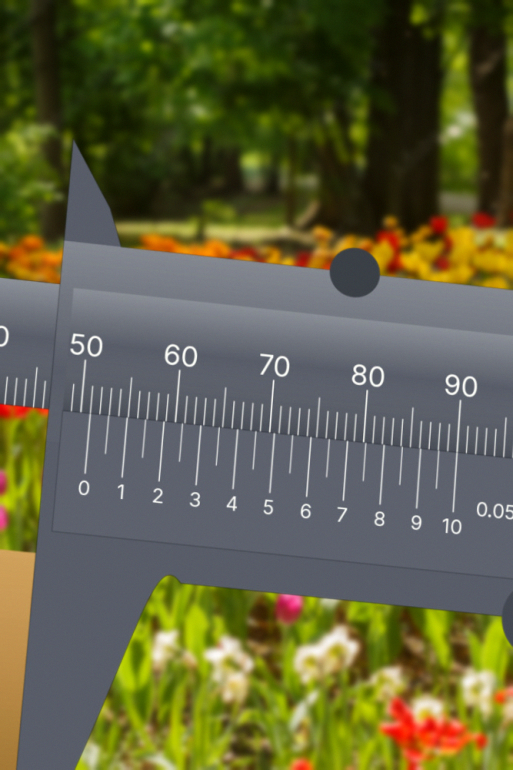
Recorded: 51.0 (mm)
